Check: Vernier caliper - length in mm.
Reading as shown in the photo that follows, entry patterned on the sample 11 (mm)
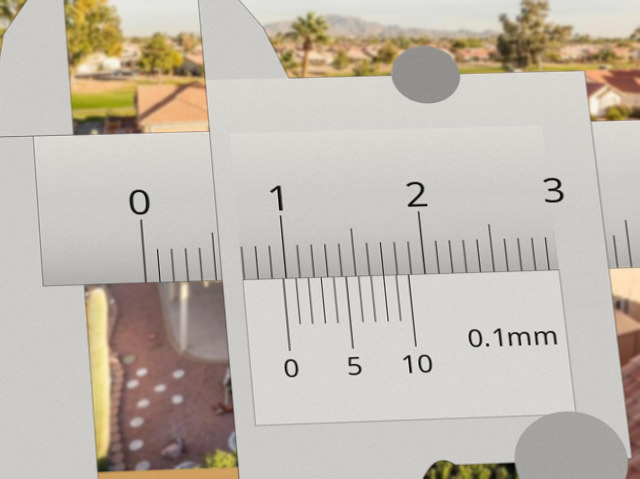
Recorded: 9.8 (mm)
